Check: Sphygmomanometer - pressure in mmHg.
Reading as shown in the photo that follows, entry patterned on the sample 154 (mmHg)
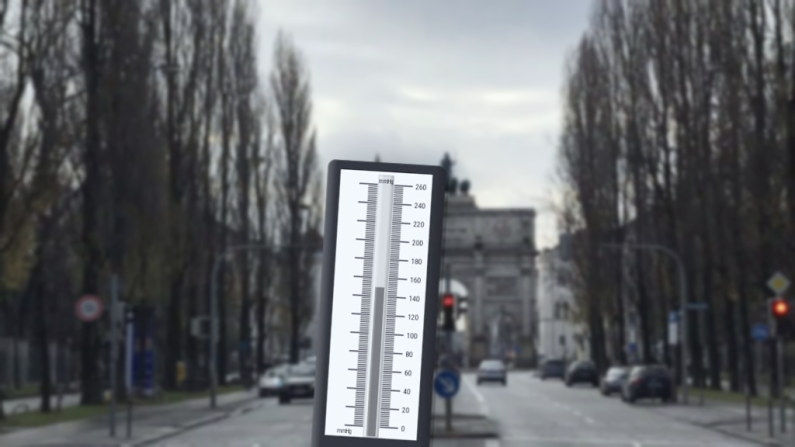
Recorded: 150 (mmHg)
